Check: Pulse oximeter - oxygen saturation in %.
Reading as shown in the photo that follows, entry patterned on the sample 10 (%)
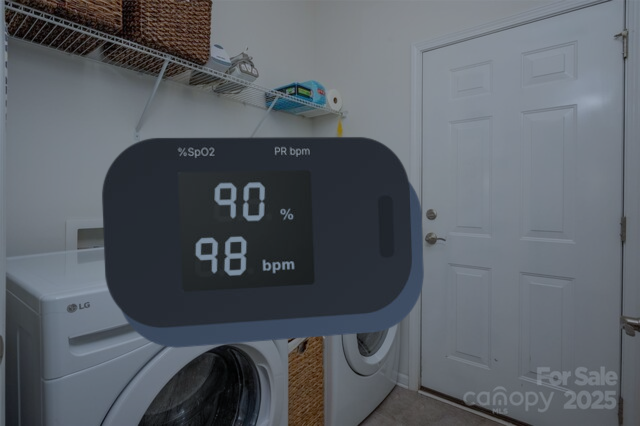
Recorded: 90 (%)
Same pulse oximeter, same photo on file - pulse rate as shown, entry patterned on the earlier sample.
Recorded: 98 (bpm)
